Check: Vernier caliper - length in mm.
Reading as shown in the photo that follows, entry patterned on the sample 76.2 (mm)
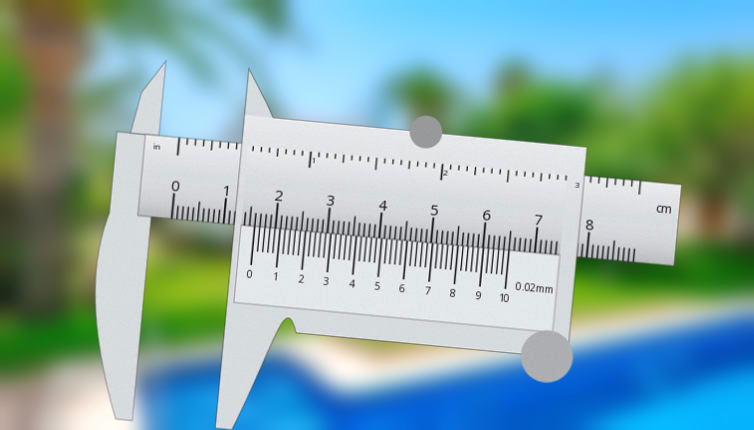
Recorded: 16.0 (mm)
